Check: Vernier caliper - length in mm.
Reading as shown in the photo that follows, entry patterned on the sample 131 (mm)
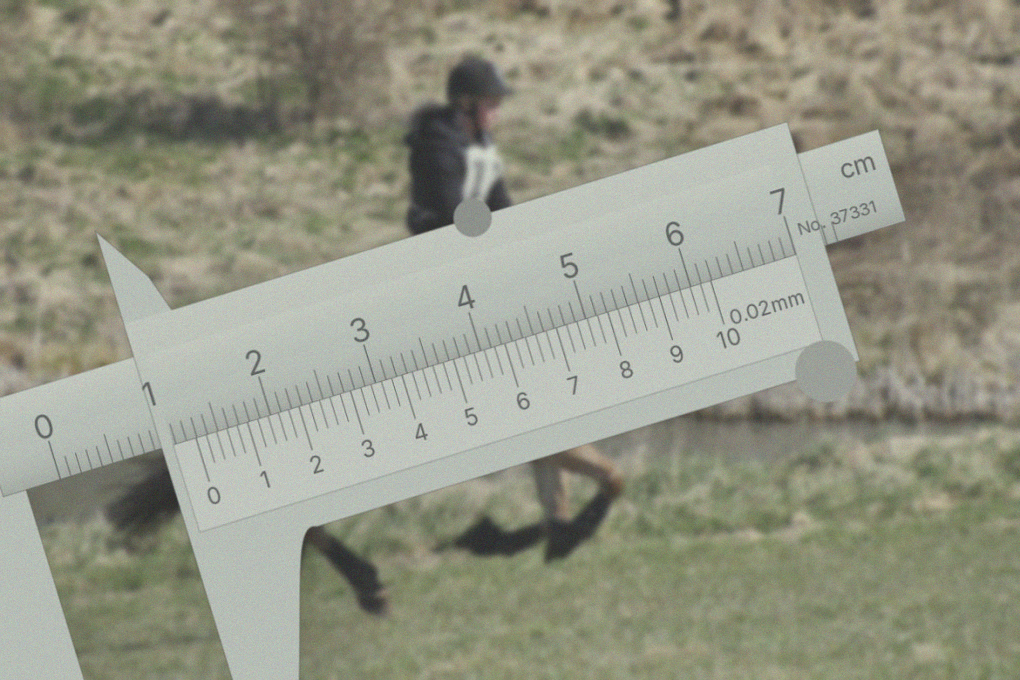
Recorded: 12.9 (mm)
